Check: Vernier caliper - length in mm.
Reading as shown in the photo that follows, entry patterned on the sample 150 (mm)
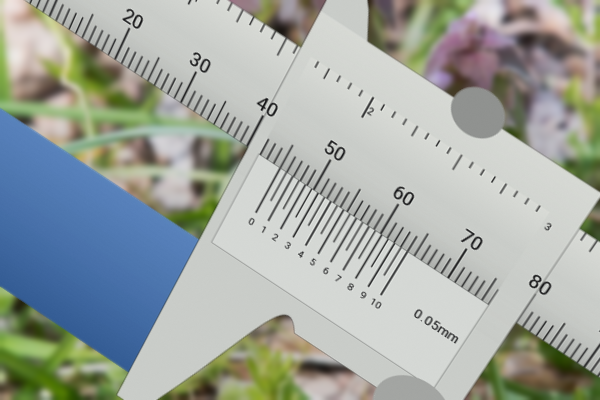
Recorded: 45.0 (mm)
